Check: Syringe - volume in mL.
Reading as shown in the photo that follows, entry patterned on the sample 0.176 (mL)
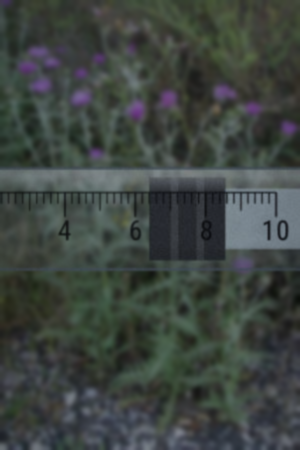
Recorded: 6.4 (mL)
